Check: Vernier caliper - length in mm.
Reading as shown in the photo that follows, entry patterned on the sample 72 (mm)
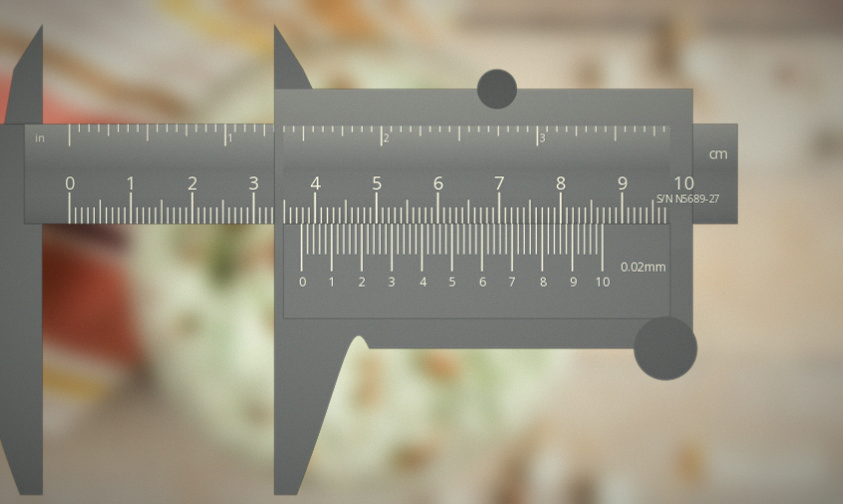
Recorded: 37.8 (mm)
